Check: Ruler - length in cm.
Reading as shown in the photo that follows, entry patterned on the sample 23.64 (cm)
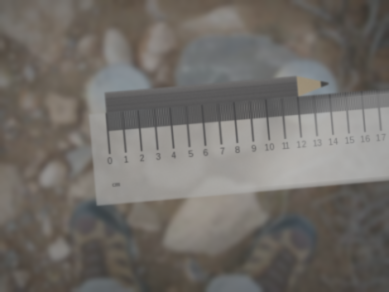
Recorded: 14 (cm)
